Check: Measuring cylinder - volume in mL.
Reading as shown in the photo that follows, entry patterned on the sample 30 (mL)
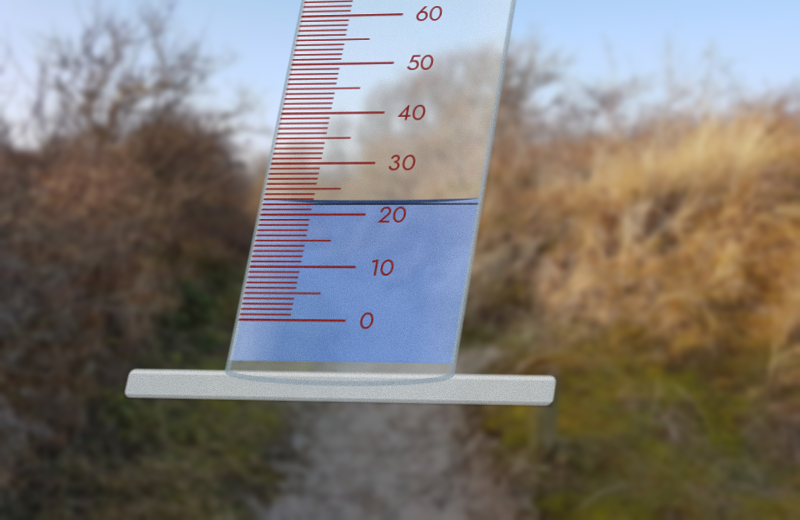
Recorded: 22 (mL)
